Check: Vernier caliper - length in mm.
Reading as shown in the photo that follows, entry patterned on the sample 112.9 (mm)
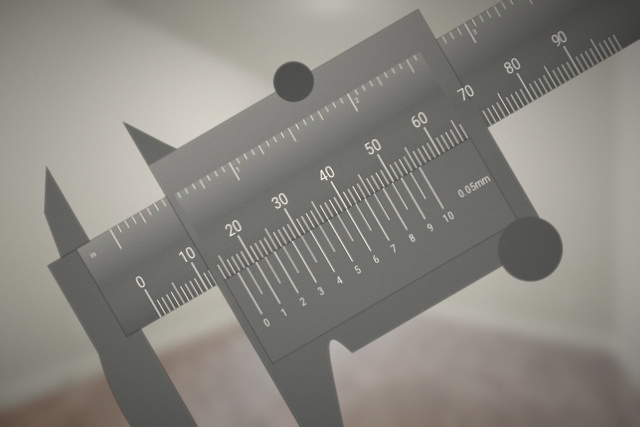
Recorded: 16.5 (mm)
